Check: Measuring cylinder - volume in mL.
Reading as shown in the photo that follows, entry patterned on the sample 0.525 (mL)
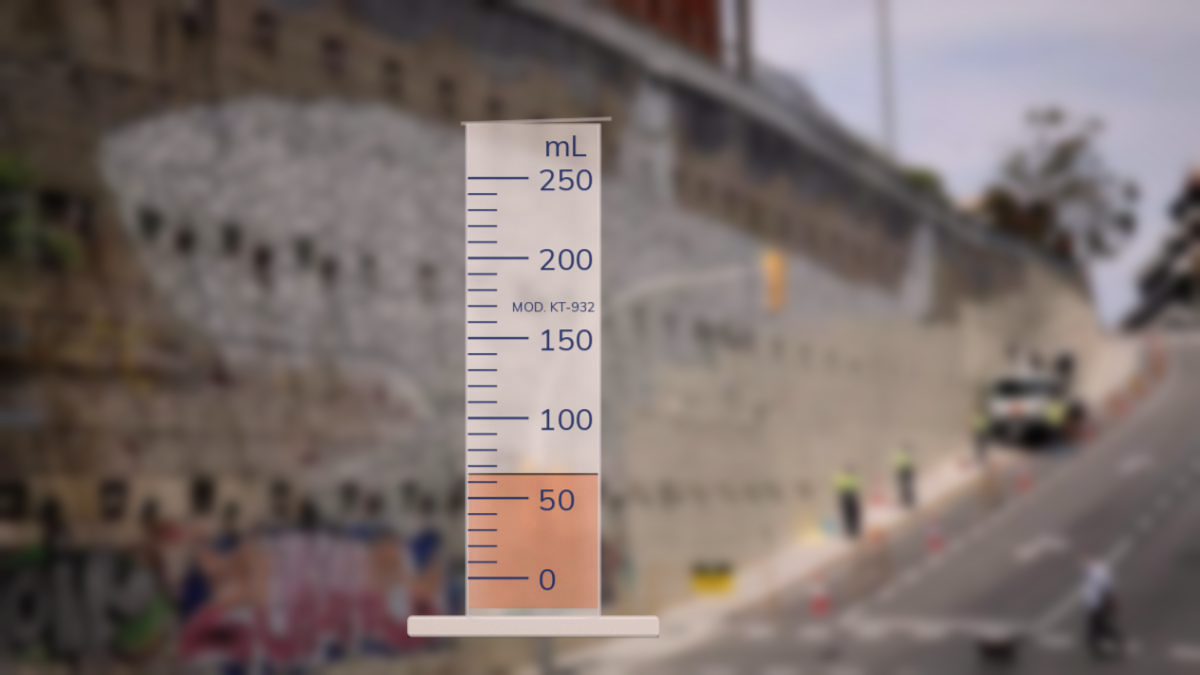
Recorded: 65 (mL)
